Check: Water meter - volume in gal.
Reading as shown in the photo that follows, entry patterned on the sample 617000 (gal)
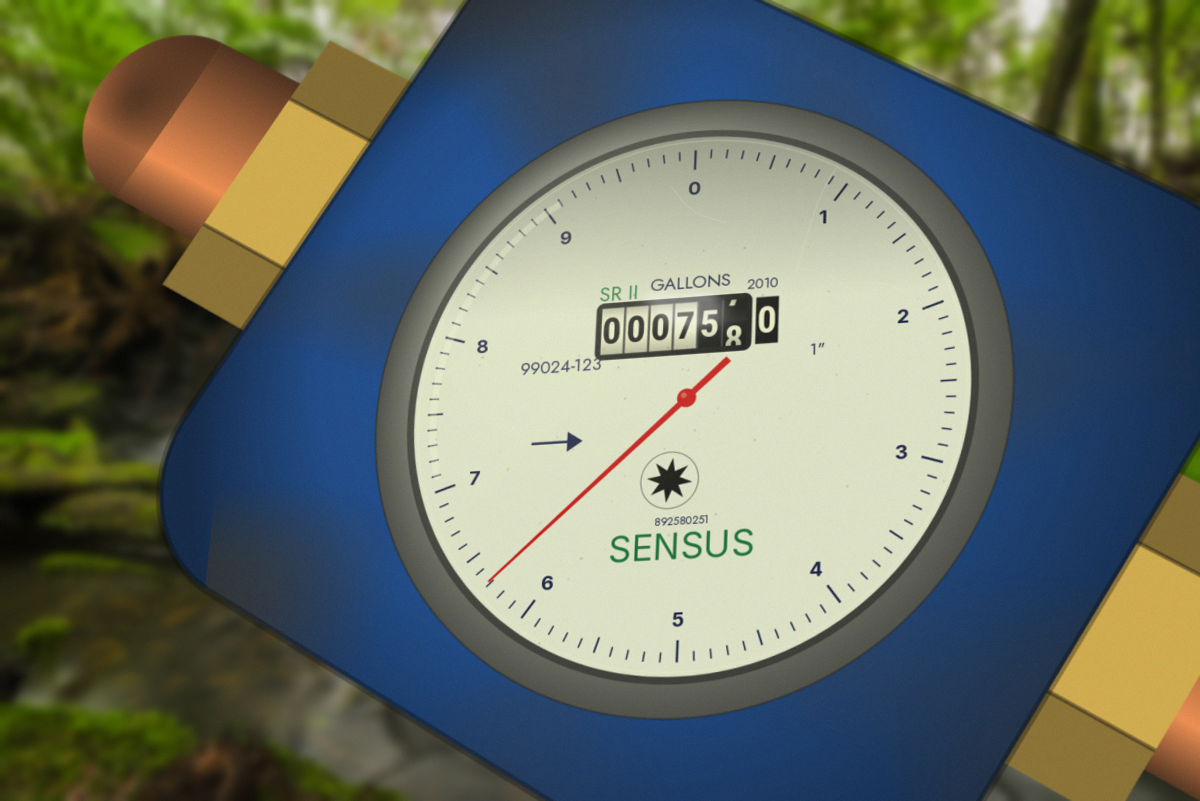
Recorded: 7576.3 (gal)
